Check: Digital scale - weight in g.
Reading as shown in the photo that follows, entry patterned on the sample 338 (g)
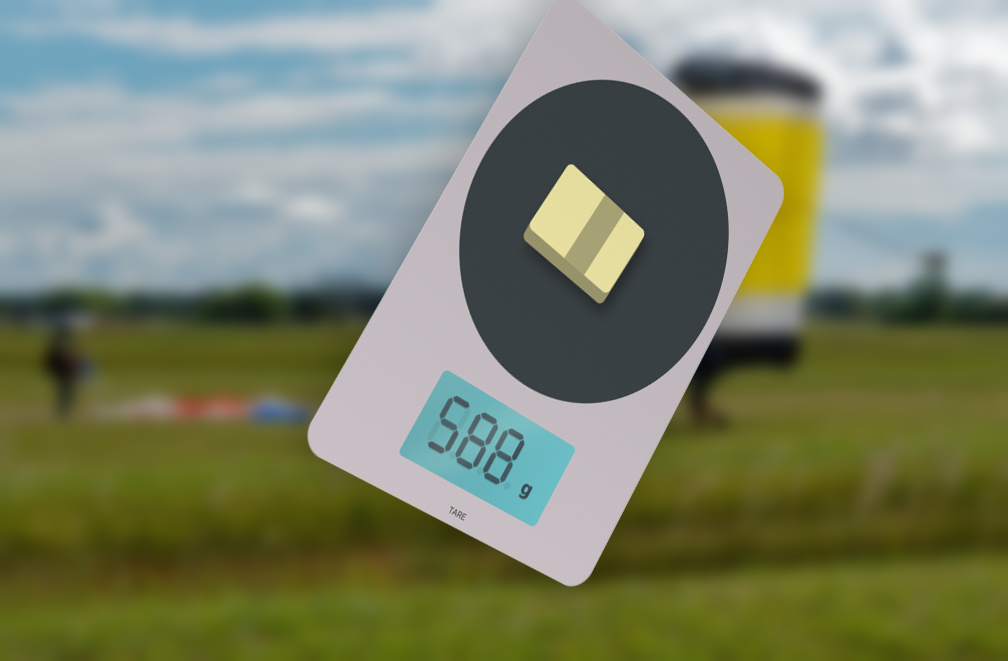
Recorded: 588 (g)
